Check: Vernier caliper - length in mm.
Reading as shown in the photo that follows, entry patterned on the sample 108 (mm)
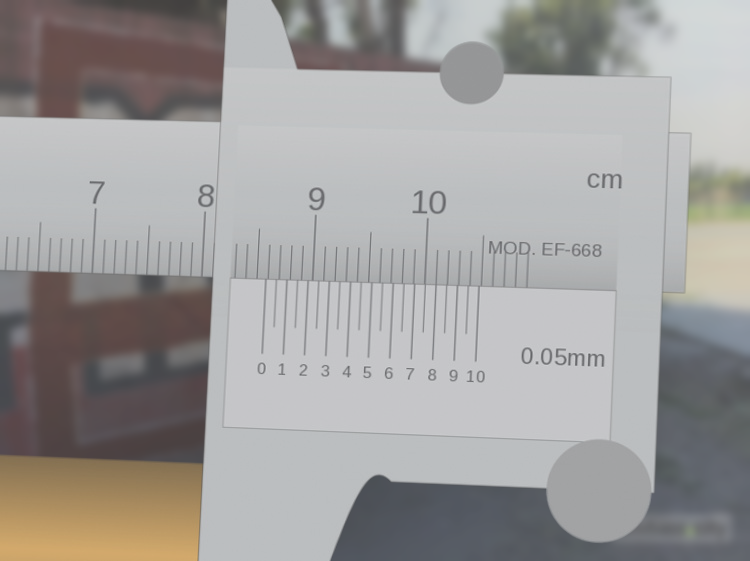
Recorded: 85.8 (mm)
